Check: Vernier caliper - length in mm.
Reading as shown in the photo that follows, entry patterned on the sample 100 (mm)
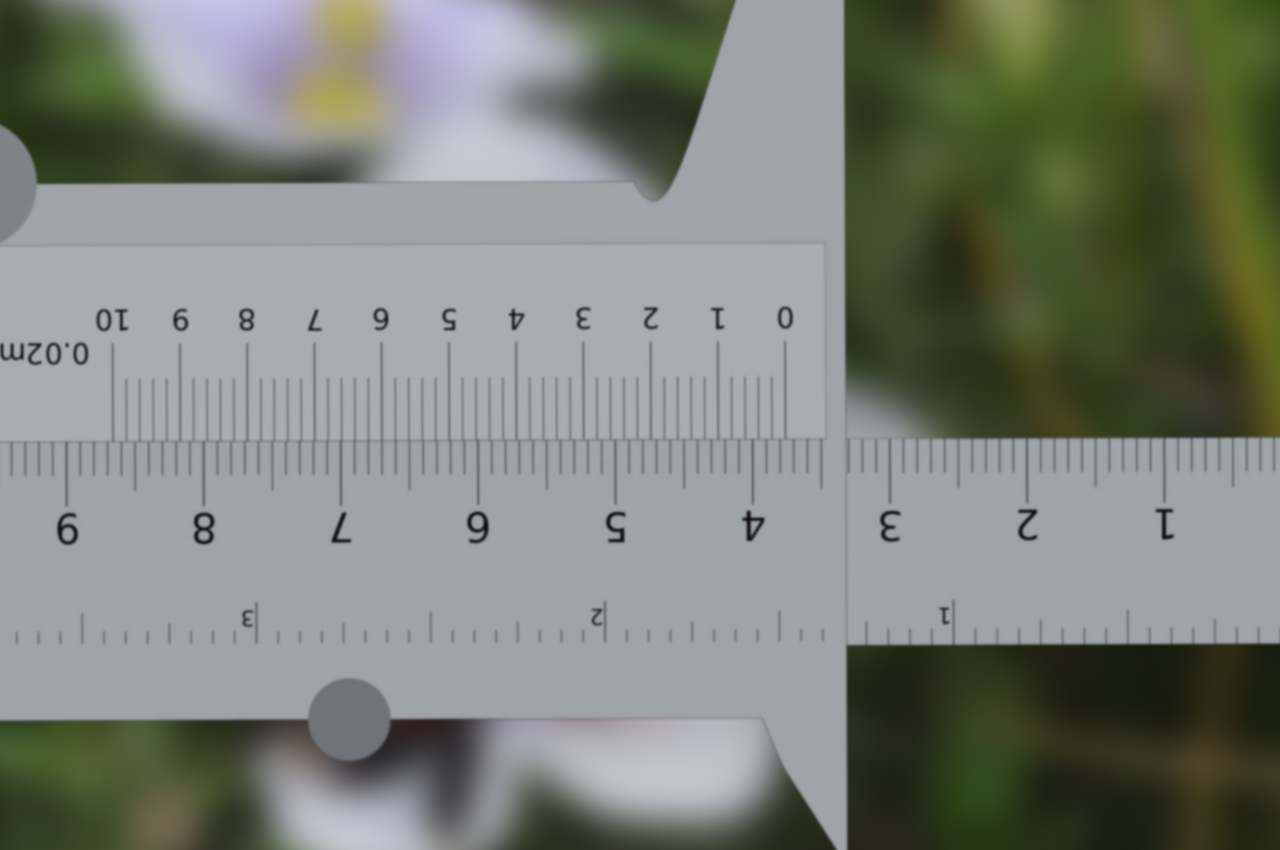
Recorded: 37.6 (mm)
